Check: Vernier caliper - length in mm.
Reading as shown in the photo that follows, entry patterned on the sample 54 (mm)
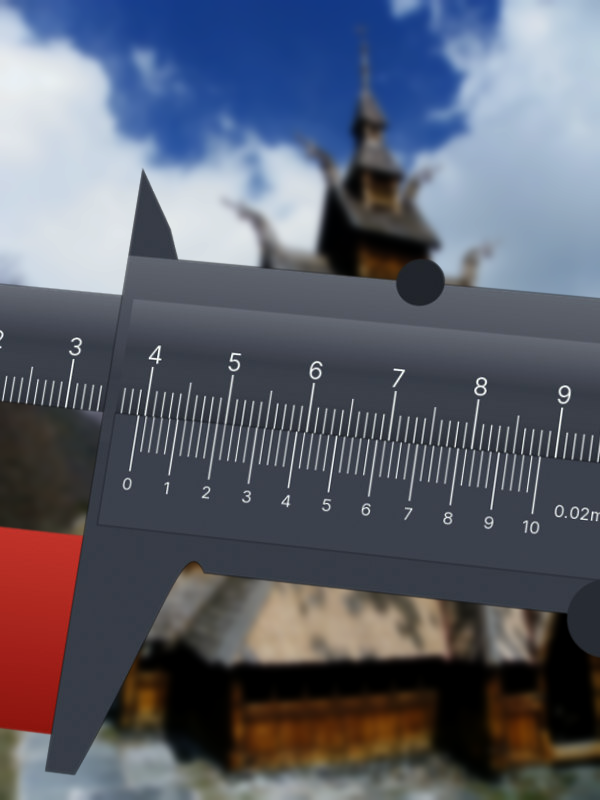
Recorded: 39.2 (mm)
